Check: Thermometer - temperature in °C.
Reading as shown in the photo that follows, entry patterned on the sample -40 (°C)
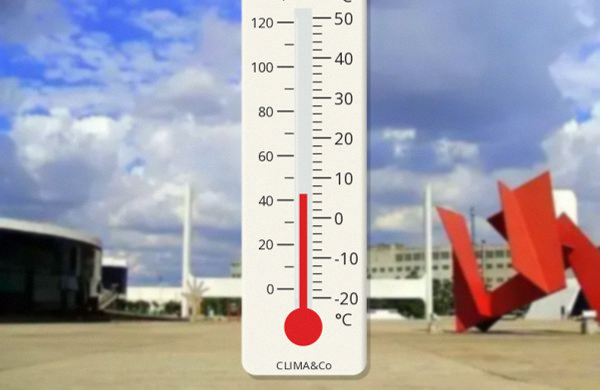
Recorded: 6 (°C)
